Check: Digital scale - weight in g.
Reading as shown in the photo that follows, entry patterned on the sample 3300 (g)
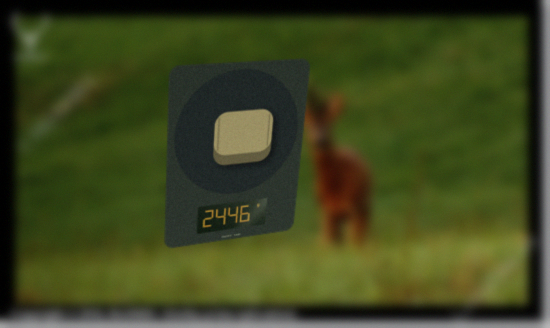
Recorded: 2446 (g)
